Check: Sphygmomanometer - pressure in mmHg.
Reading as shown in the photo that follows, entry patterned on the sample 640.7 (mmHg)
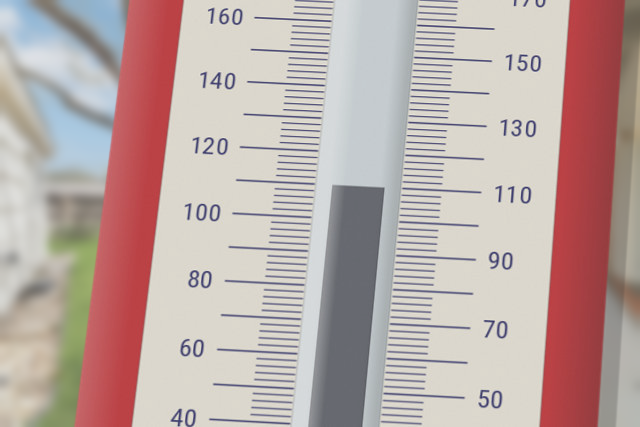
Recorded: 110 (mmHg)
